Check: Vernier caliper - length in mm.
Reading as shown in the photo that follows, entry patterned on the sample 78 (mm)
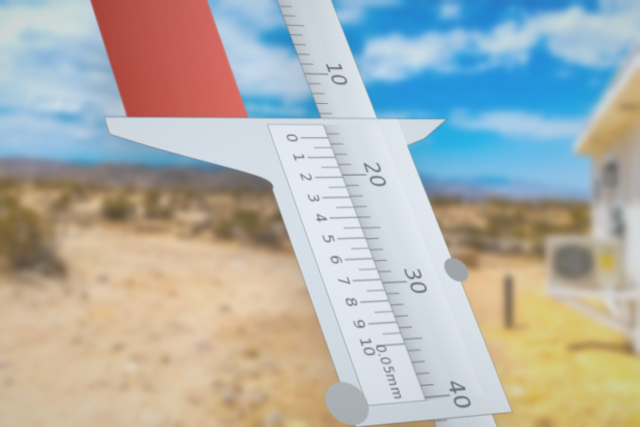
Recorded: 16.4 (mm)
